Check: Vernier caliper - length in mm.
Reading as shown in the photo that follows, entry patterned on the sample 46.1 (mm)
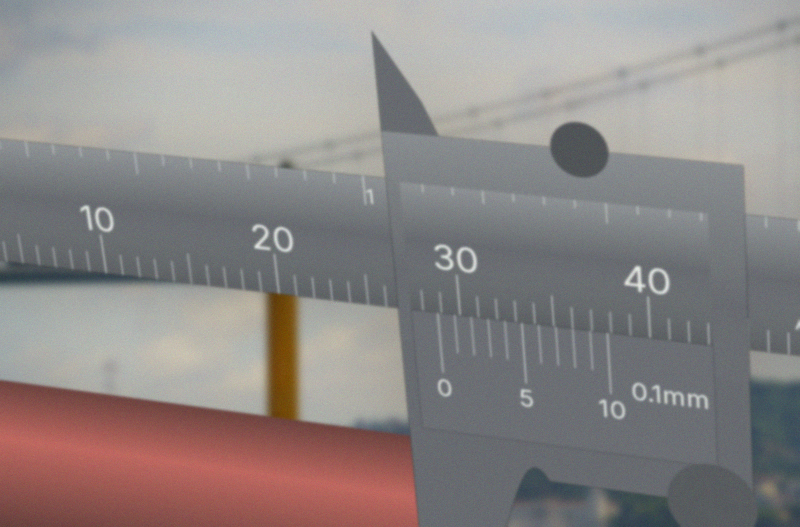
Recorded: 28.8 (mm)
